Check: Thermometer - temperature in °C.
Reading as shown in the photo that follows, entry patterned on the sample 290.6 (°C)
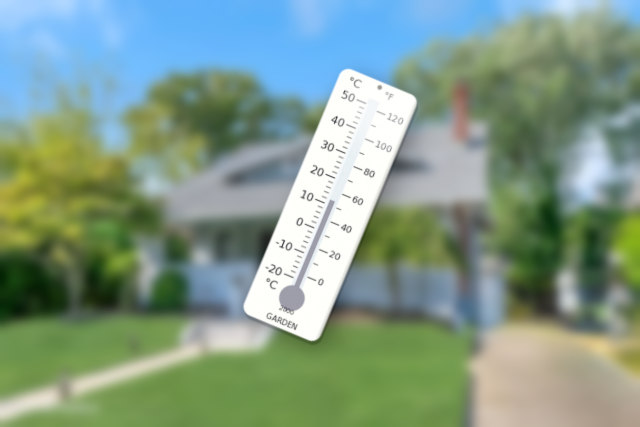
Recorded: 12 (°C)
